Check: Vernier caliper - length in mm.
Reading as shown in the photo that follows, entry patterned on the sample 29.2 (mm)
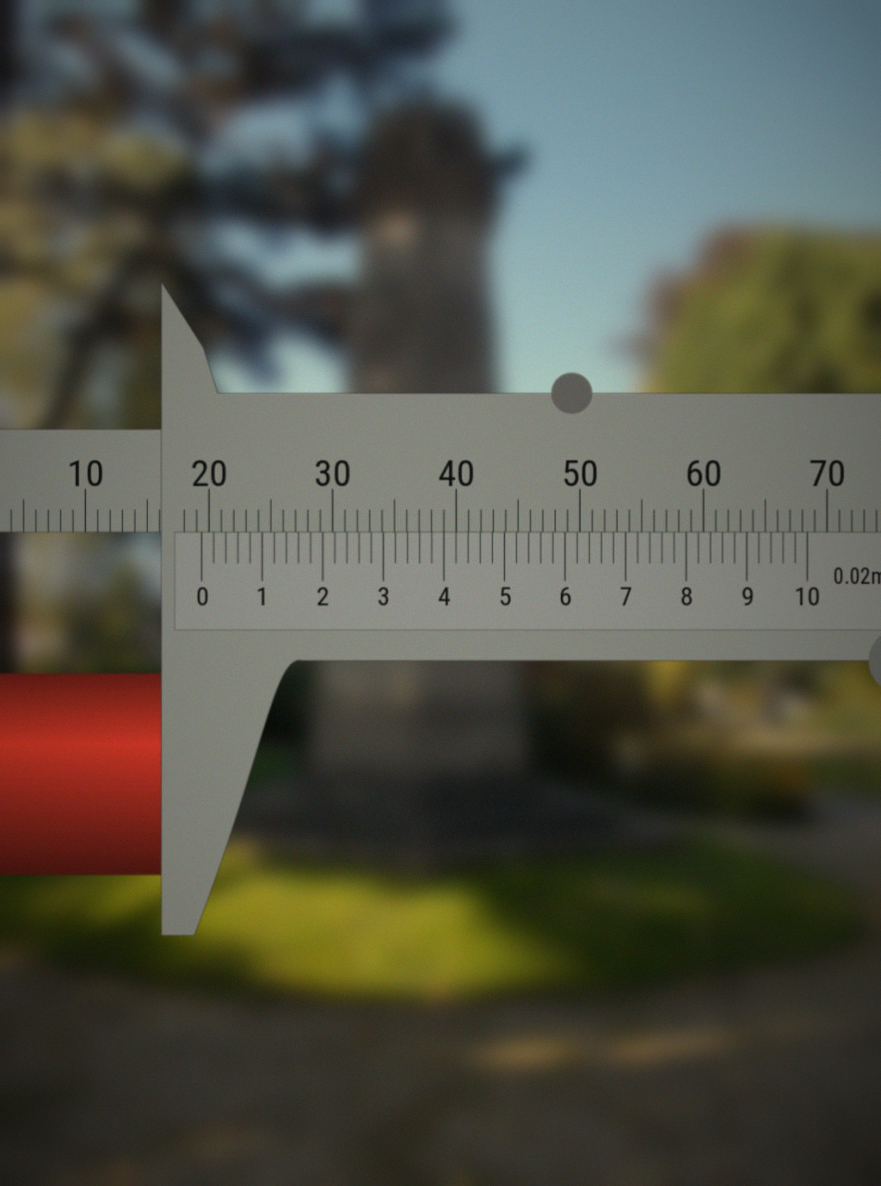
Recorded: 19.4 (mm)
